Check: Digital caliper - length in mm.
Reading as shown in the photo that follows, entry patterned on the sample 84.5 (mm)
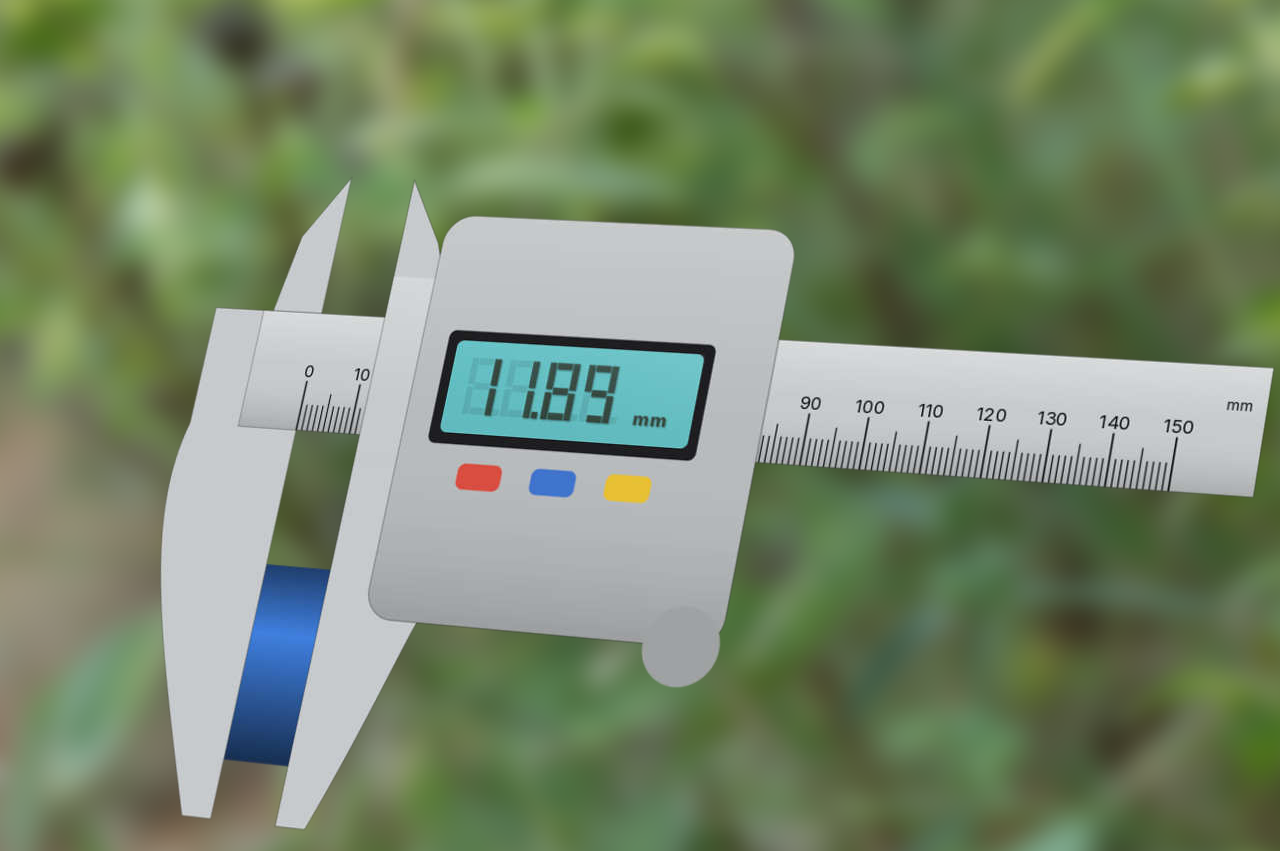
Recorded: 11.89 (mm)
